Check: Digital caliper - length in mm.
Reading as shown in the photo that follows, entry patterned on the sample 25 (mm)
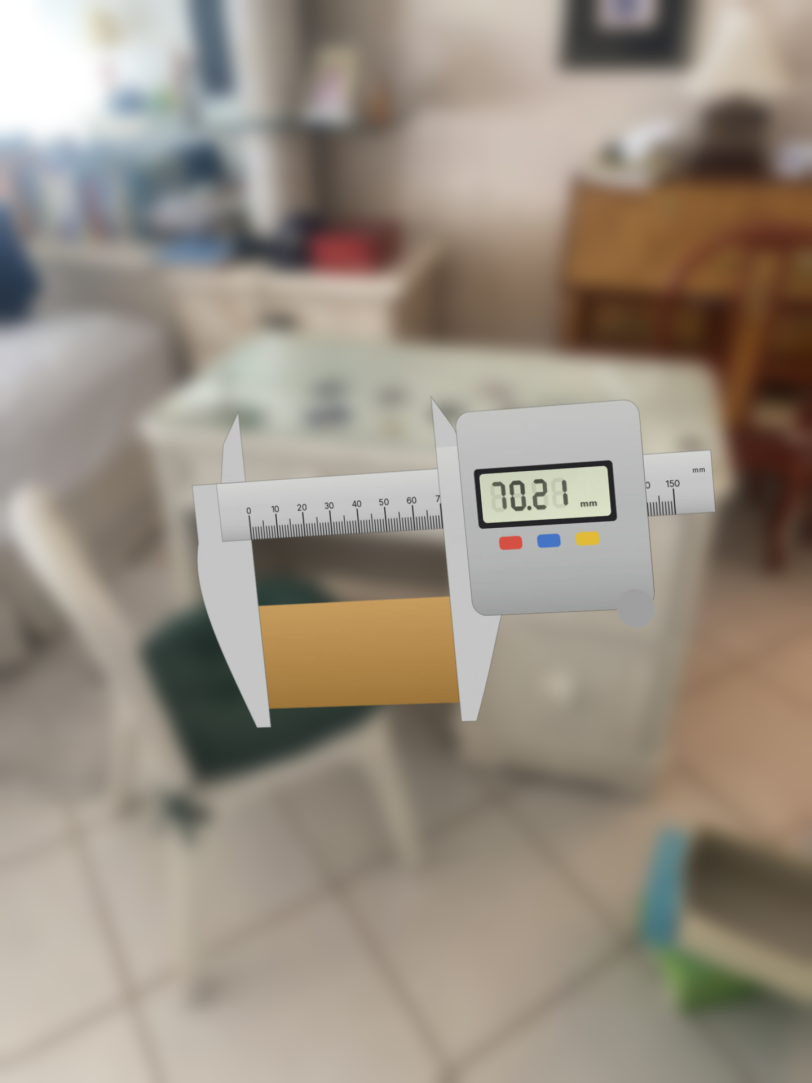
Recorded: 70.21 (mm)
